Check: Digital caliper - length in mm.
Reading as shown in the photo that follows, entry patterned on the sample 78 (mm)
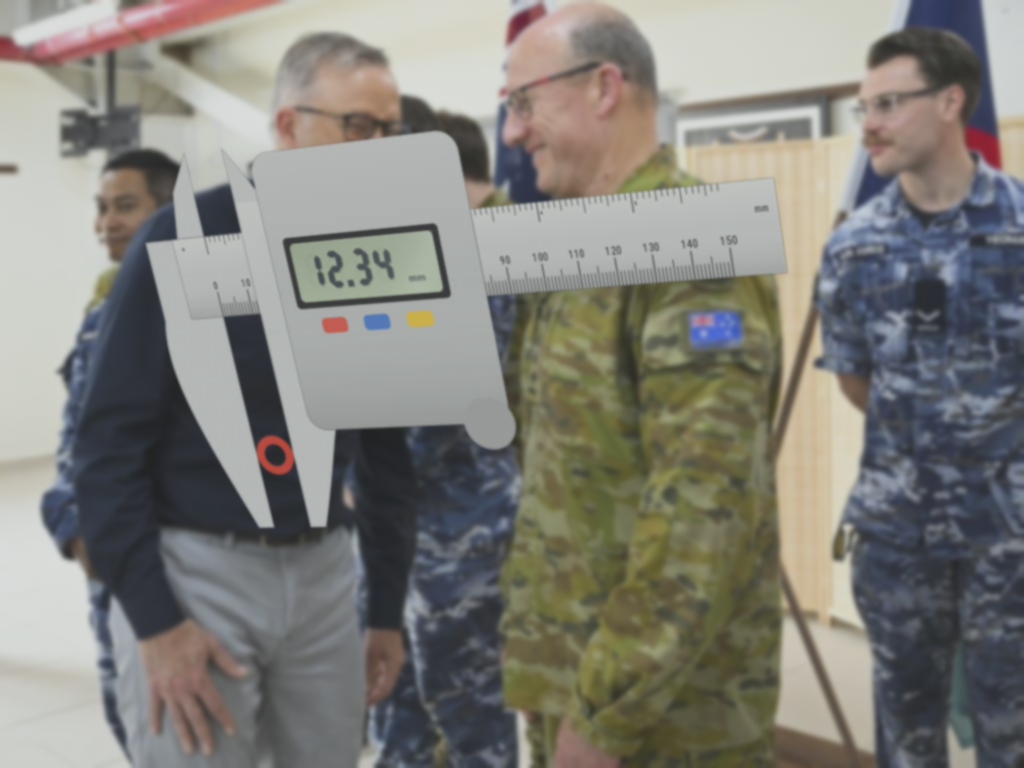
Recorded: 12.34 (mm)
